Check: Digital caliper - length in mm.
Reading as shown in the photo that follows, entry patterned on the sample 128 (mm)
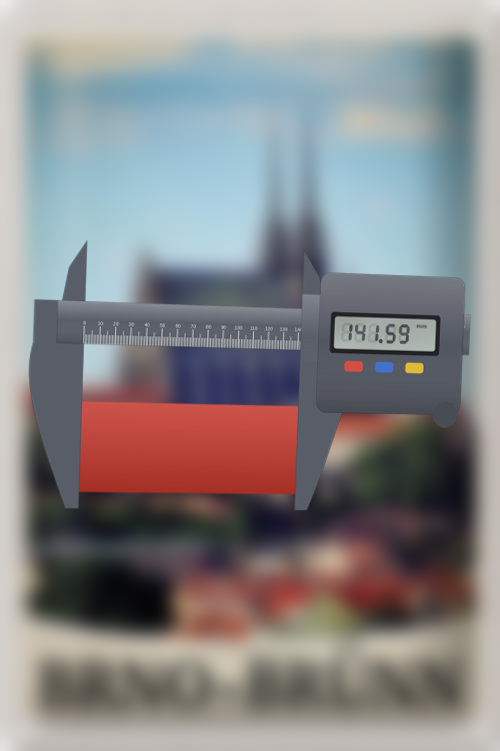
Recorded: 141.59 (mm)
